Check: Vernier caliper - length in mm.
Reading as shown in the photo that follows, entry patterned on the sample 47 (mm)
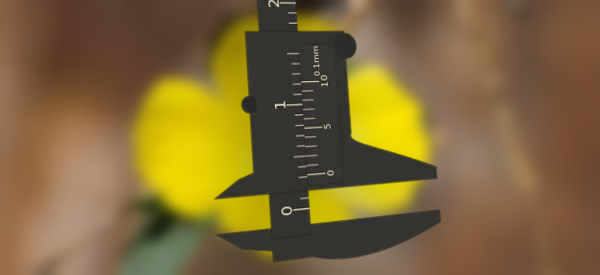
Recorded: 3.2 (mm)
